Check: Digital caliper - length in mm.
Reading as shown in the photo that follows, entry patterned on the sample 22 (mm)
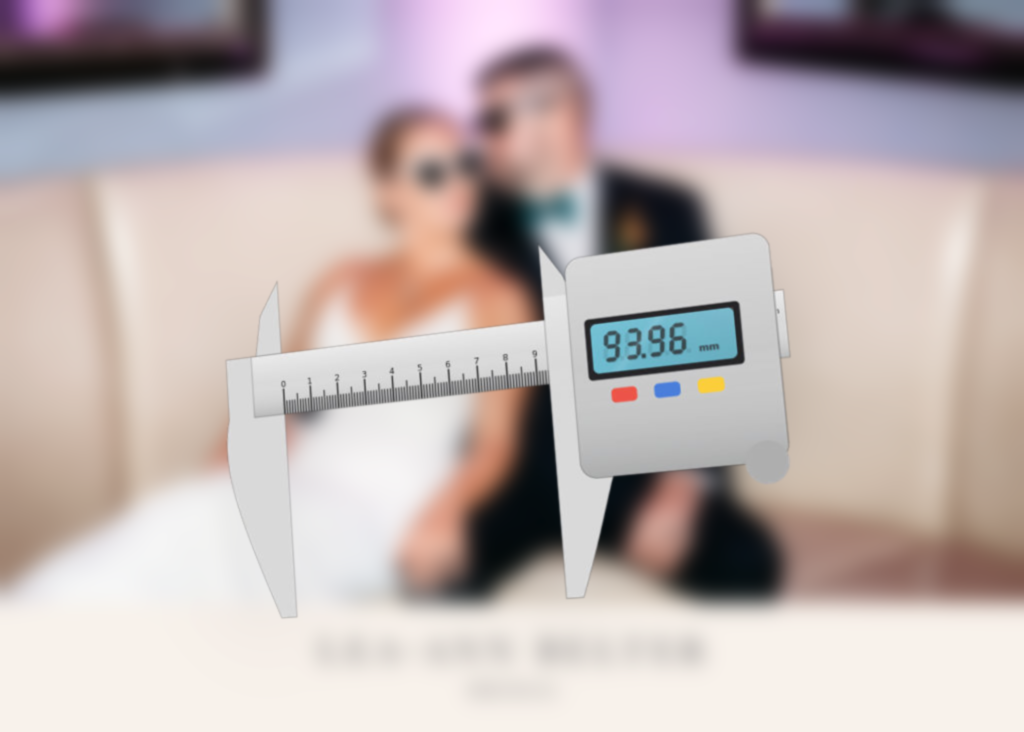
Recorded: 93.96 (mm)
